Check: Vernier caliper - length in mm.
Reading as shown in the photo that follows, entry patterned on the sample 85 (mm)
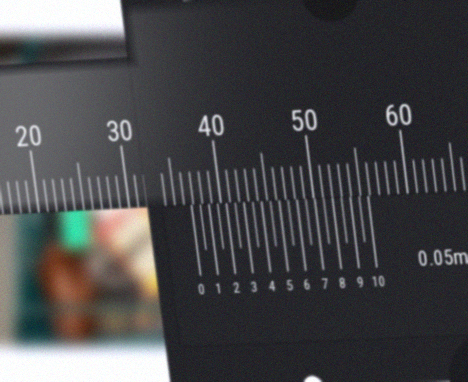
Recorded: 36.8 (mm)
